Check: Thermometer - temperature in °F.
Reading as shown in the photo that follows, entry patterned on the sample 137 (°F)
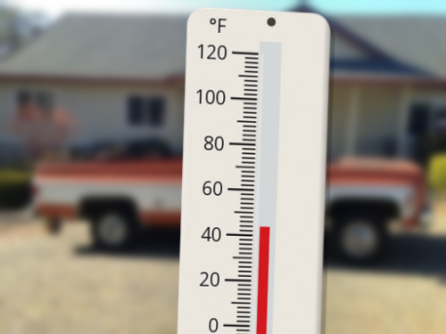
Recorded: 44 (°F)
